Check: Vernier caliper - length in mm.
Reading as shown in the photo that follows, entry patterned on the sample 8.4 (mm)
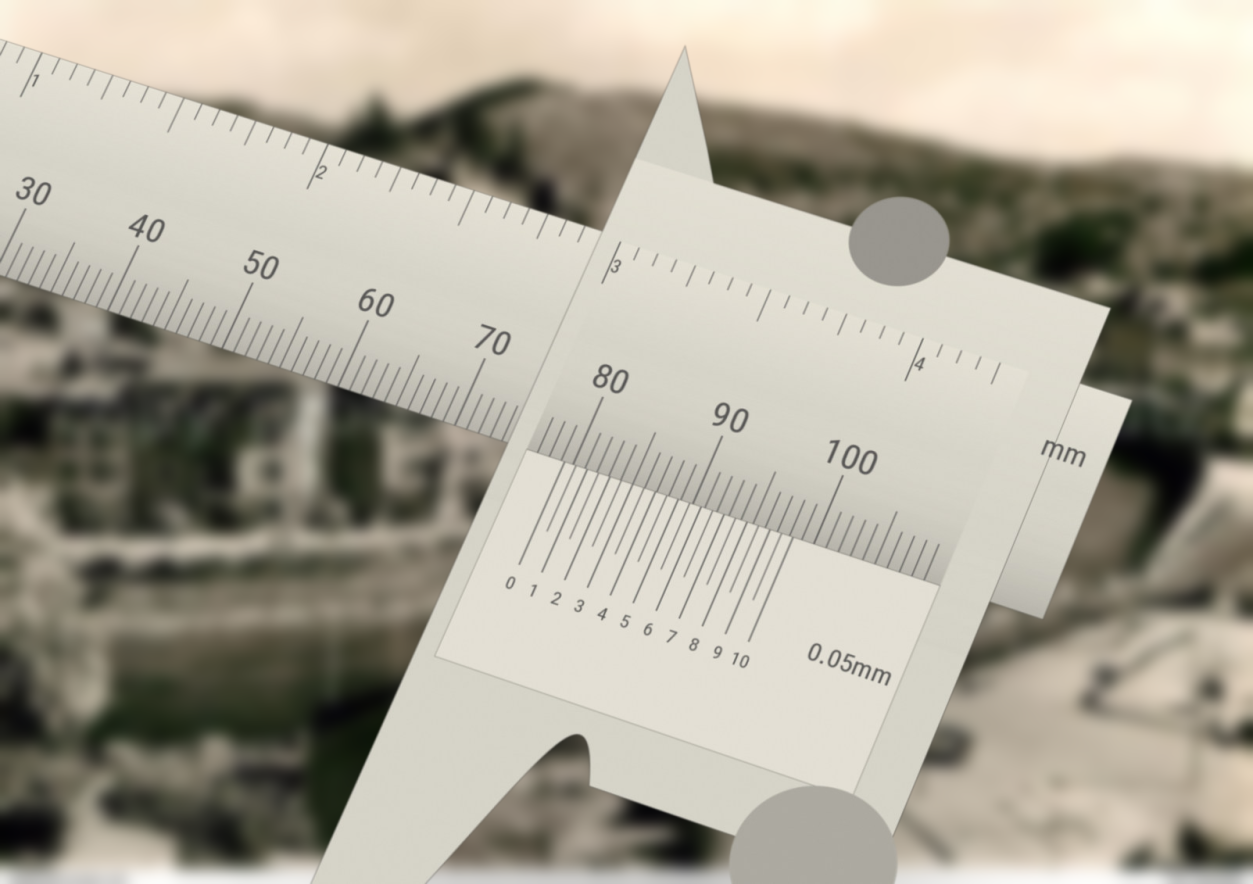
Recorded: 79.3 (mm)
